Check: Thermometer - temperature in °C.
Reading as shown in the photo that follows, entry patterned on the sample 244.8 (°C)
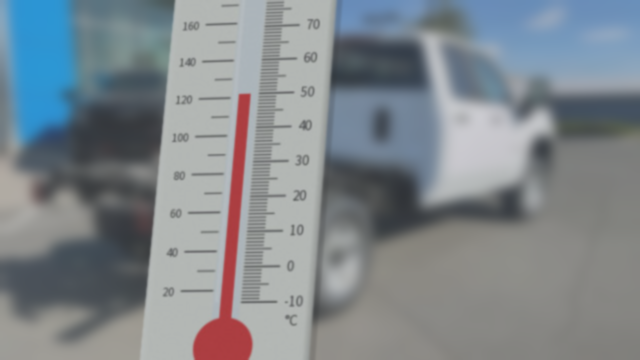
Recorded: 50 (°C)
